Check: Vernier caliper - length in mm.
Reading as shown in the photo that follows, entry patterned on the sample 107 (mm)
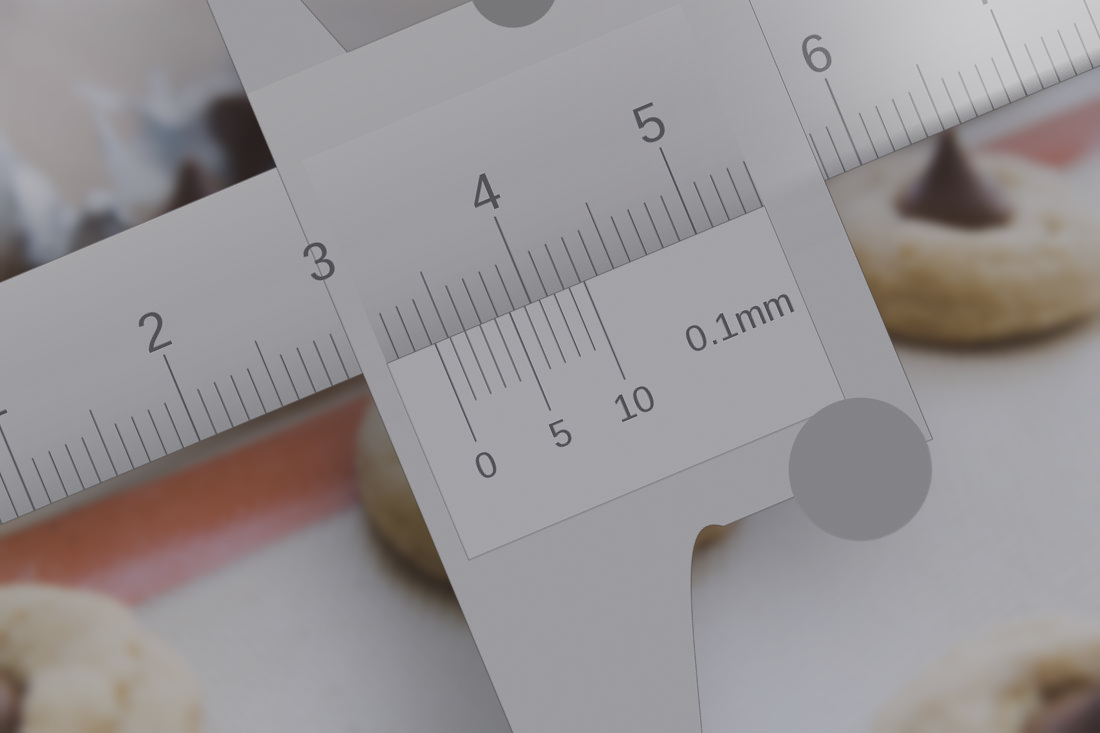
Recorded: 34.2 (mm)
